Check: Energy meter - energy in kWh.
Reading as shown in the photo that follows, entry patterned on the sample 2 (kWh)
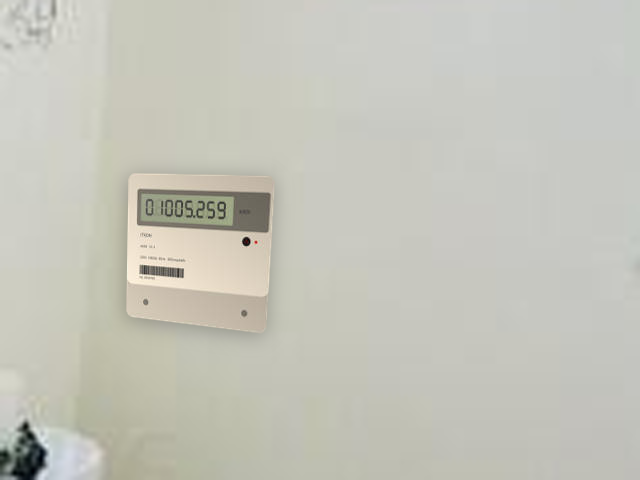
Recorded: 1005.259 (kWh)
